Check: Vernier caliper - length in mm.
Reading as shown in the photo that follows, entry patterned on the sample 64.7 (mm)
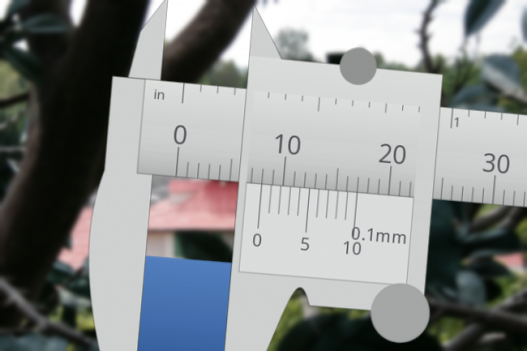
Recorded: 8.0 (mm)
